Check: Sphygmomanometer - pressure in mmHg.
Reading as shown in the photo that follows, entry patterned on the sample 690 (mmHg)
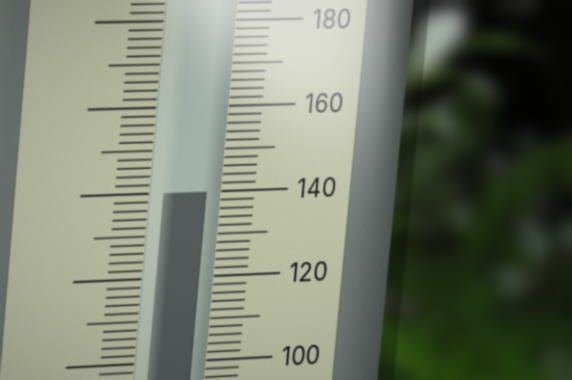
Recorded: 140 (mmHg)
